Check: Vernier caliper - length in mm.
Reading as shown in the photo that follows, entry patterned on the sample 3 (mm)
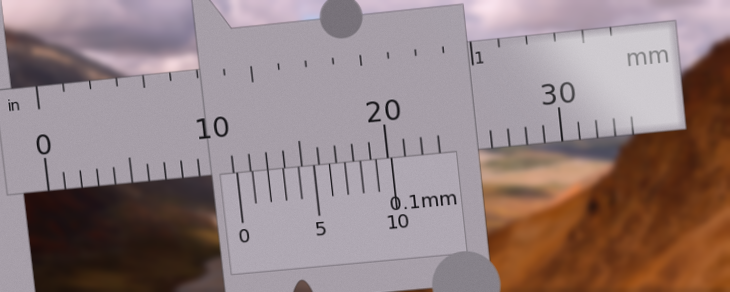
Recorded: 11.2 (mm)
